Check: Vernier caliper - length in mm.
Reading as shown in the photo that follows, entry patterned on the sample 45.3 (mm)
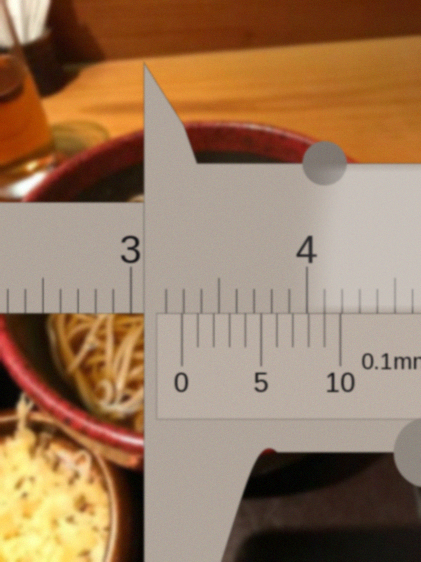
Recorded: 32.9 (mm)
